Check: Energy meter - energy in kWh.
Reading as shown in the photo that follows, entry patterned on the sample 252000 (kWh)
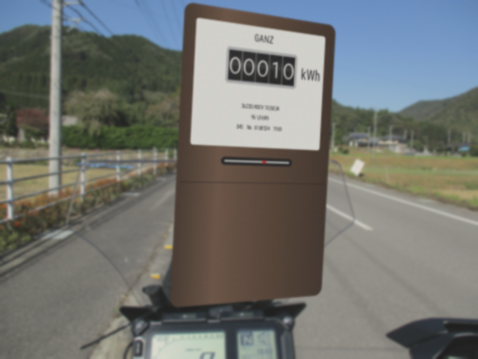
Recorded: 10 (kWh)
